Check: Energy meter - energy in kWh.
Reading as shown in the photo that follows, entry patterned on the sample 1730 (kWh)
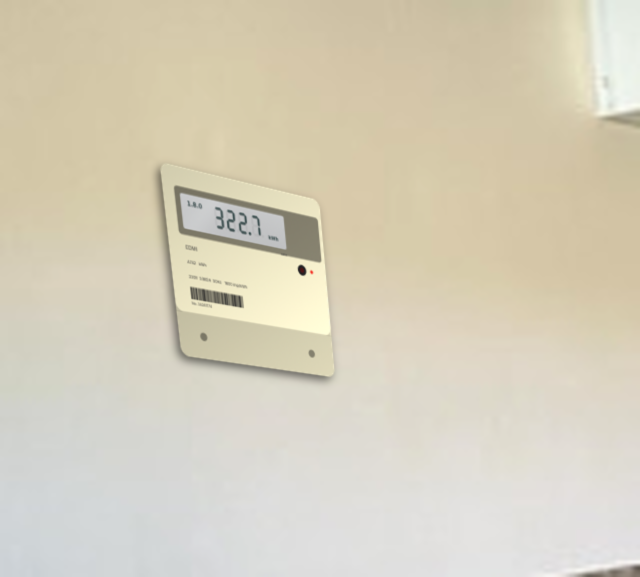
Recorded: 322.7 (kWh)
